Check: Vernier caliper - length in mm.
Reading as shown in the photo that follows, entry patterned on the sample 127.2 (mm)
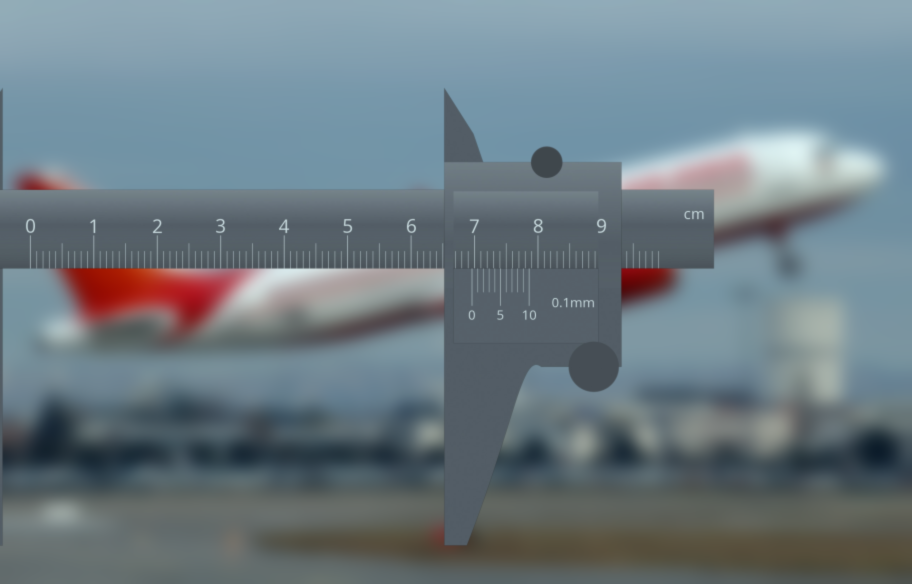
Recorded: 69.6 (mm)
